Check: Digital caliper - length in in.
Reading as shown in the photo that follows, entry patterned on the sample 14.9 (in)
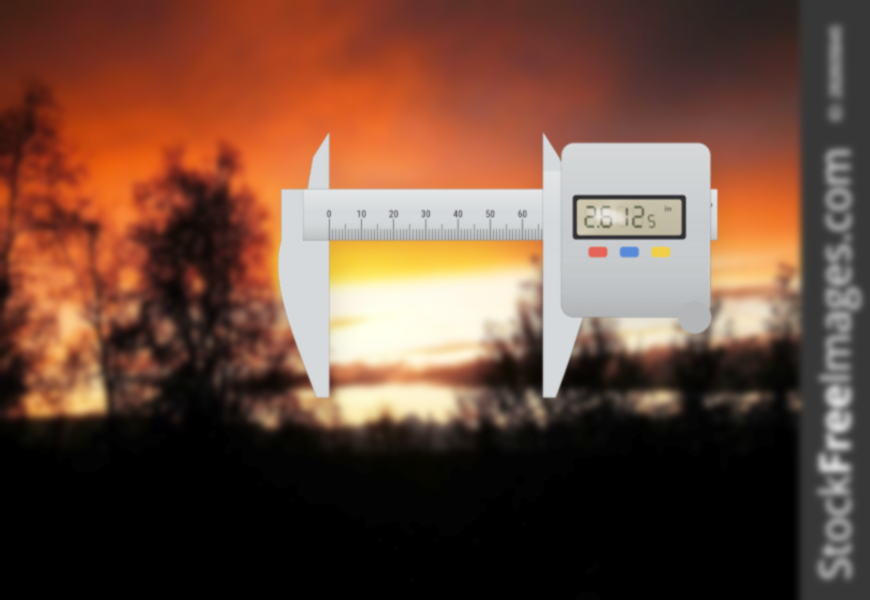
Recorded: 2.6125 (in)
